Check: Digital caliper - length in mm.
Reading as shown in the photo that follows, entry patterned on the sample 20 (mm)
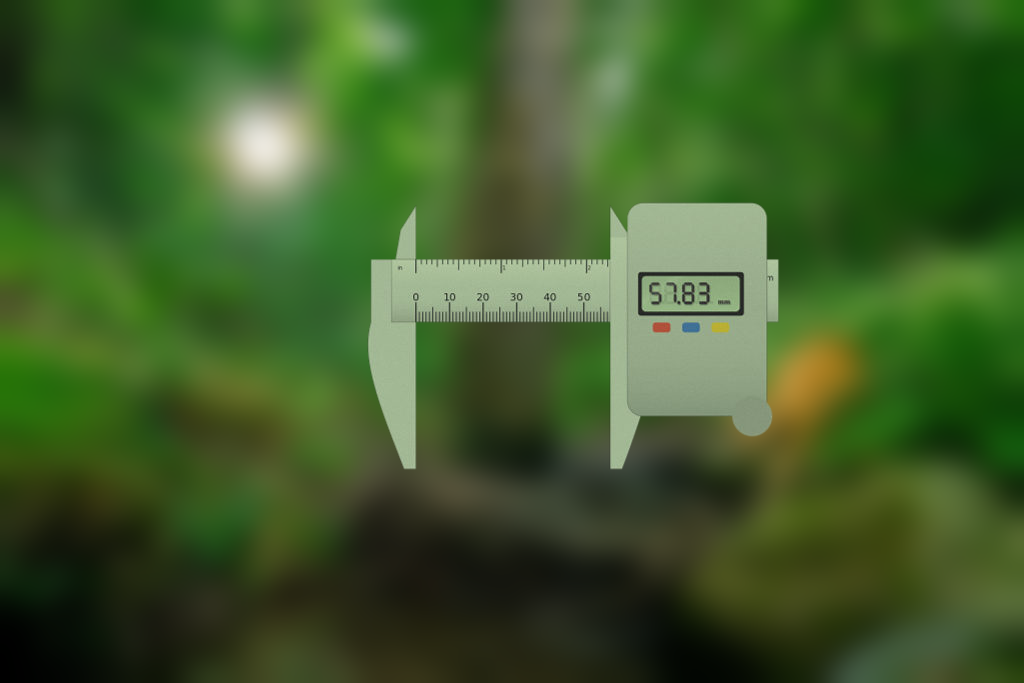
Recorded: 57.83 (mm)
